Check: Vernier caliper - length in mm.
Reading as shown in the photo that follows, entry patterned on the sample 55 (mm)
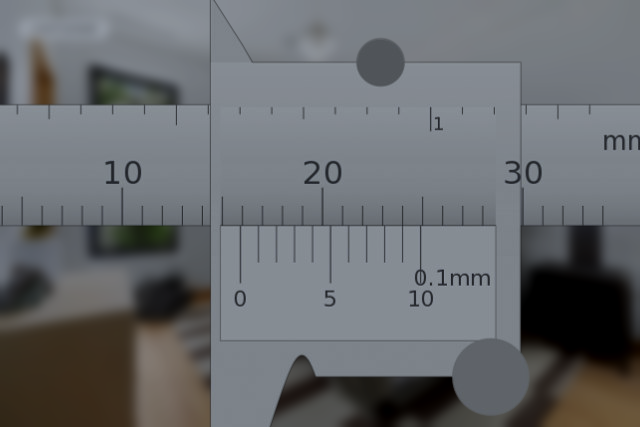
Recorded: 15.9 (mm)
